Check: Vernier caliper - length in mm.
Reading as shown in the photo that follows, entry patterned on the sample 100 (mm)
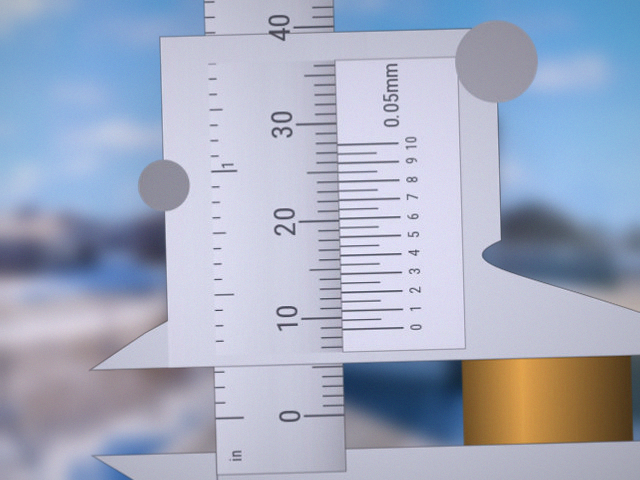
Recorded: 8.8 (mm)
